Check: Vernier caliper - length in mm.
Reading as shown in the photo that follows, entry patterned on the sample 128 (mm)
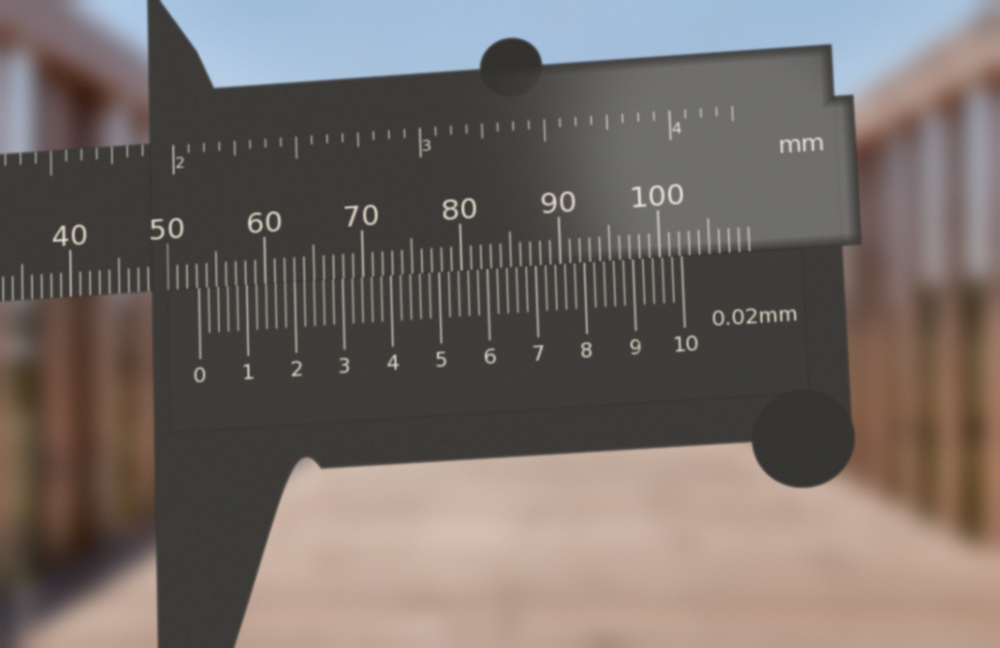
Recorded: 53.2 (mm)
